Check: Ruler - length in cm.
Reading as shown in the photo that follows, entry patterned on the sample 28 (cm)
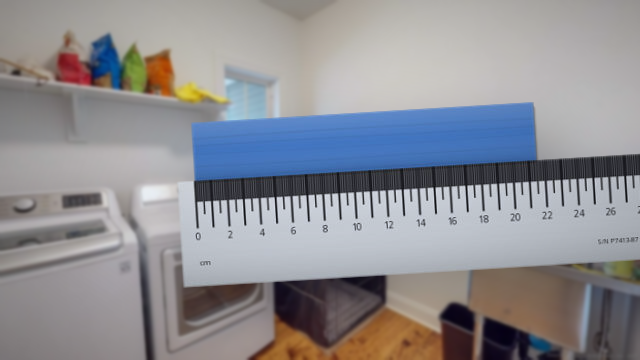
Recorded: 21.5 (cm)
